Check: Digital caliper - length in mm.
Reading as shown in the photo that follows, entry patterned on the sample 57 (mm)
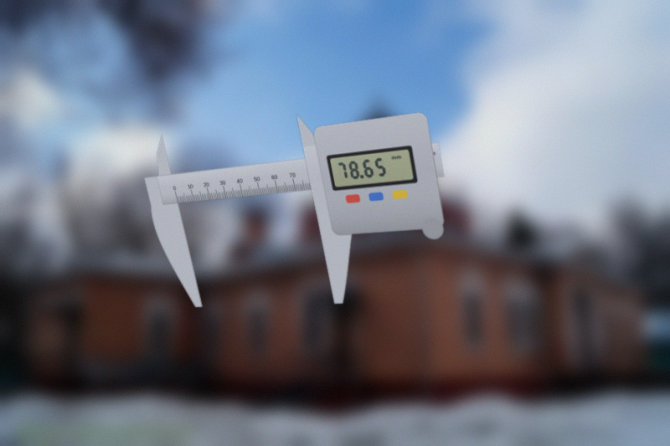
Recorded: 78.65 (mm)
